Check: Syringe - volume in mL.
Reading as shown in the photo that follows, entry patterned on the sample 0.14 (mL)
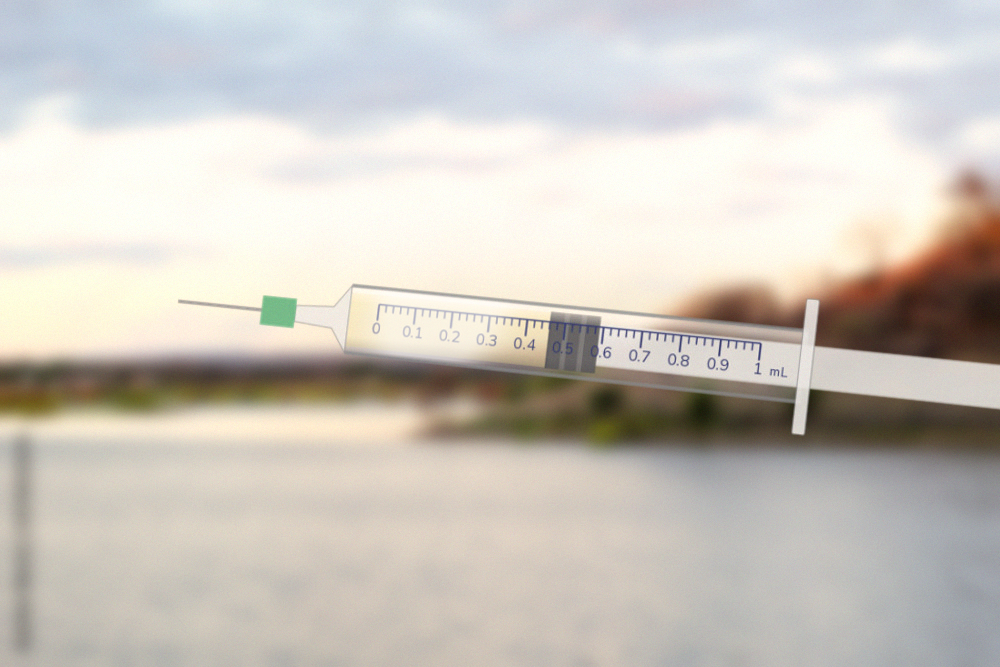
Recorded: 0.46 (mL)
